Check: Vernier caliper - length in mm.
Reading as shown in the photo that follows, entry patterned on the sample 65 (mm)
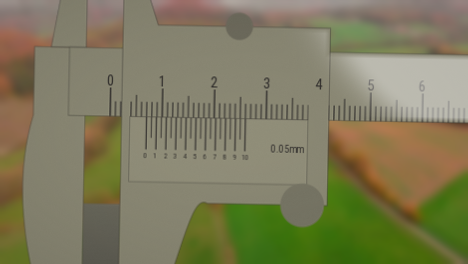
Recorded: 7.0 (mm)
